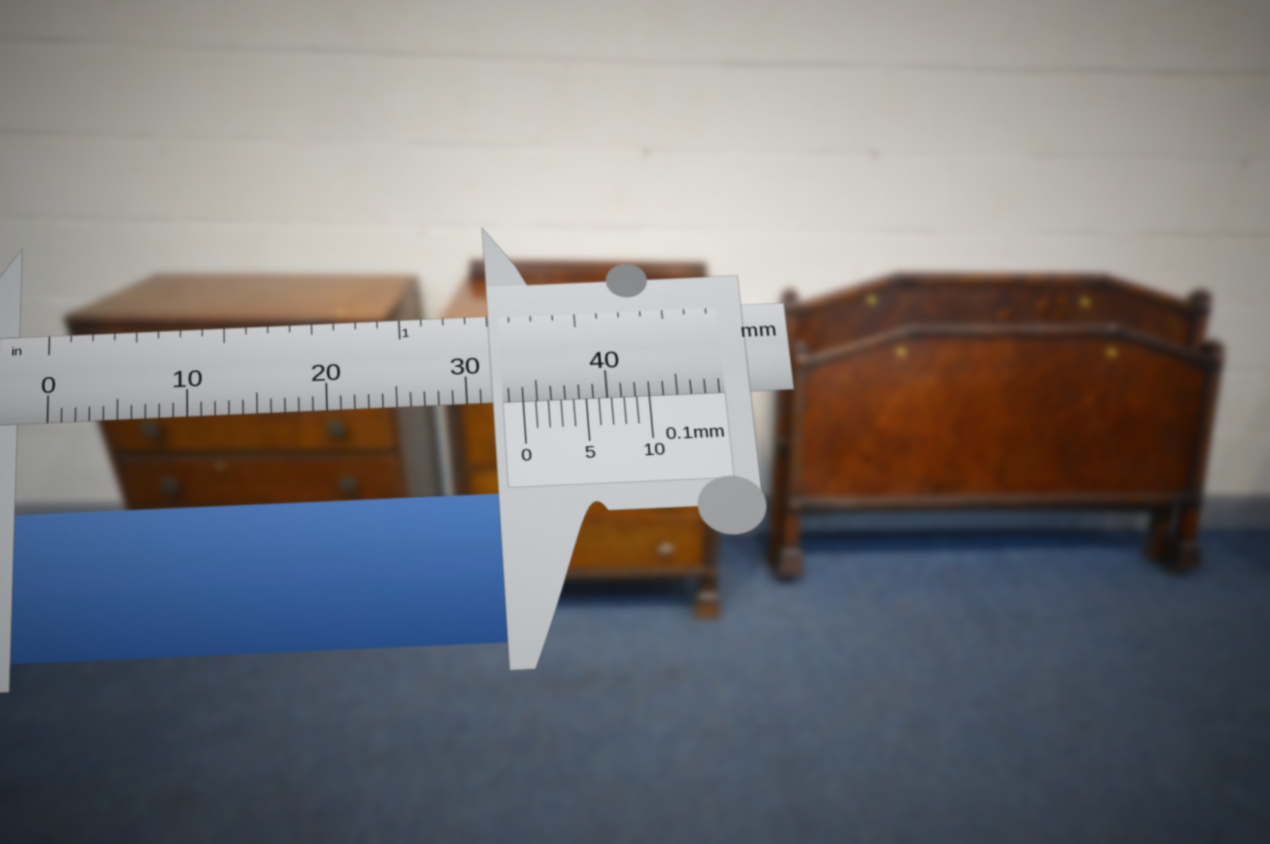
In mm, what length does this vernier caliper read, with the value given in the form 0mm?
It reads 34.0mm
